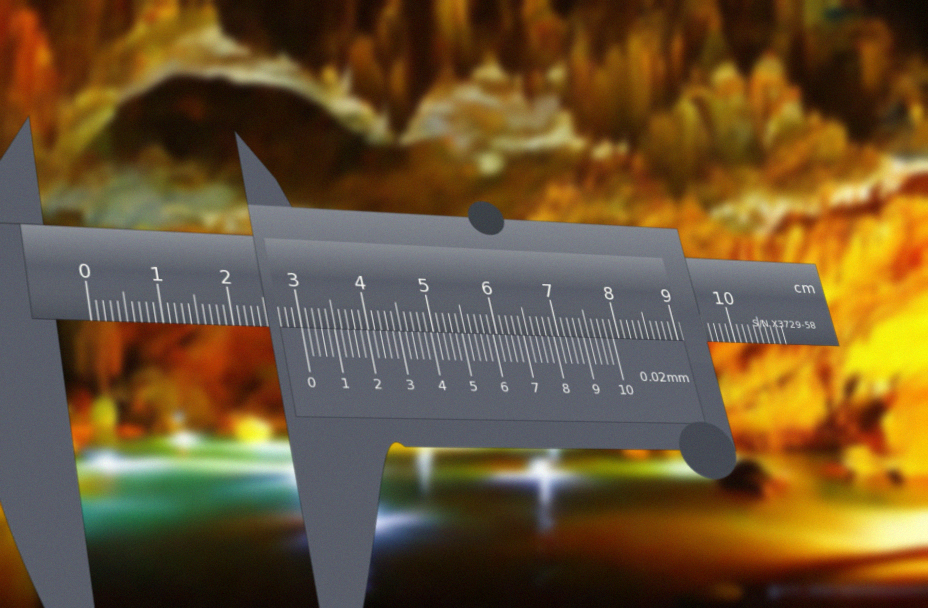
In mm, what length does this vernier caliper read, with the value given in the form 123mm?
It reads 30.0mm
